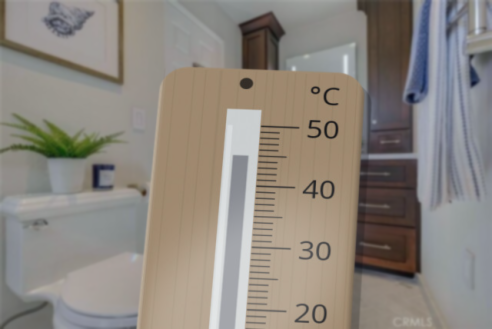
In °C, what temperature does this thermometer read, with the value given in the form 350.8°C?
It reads 45°C
